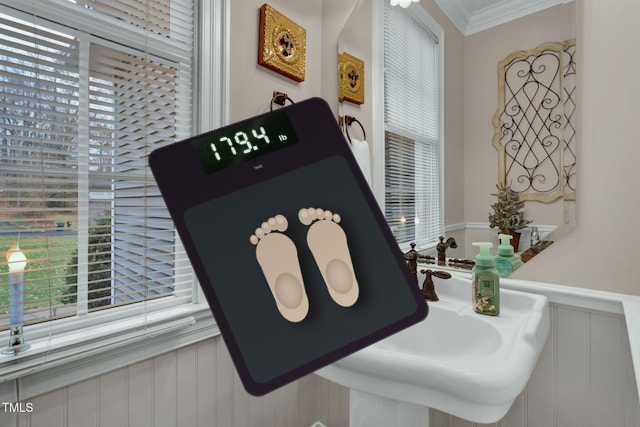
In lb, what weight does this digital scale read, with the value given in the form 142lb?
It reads 179.4lb
